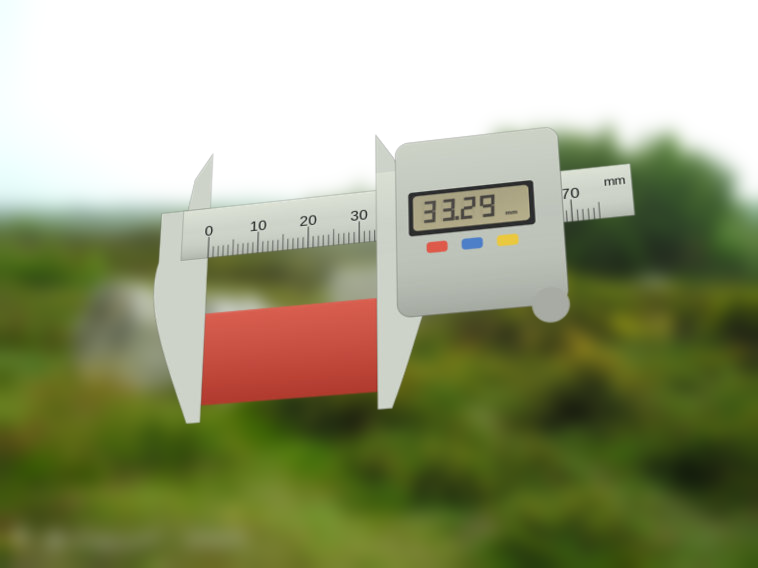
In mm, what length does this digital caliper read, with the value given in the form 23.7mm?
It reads 33.29mm
